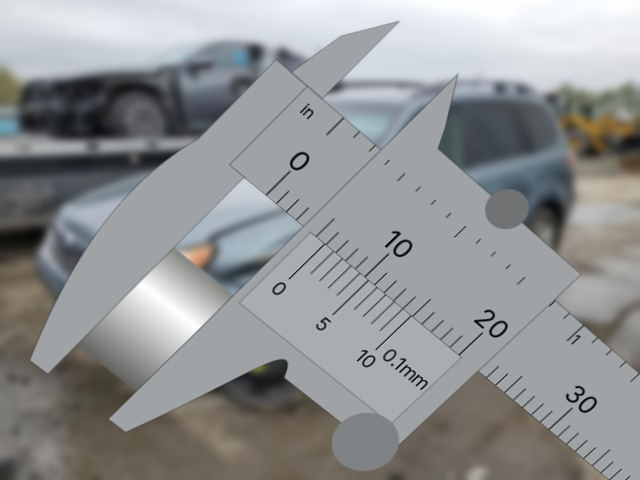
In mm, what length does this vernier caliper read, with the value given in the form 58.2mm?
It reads 5.9mm
